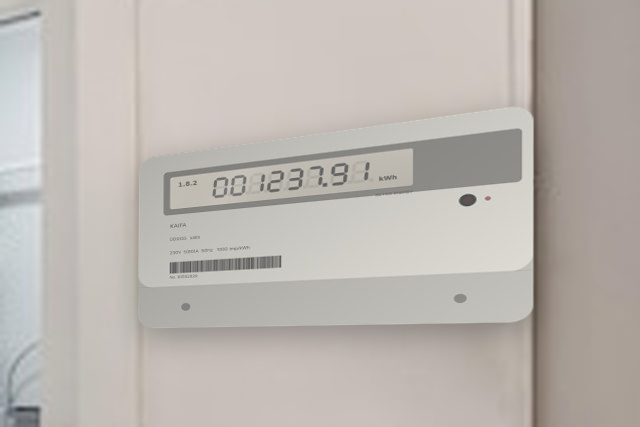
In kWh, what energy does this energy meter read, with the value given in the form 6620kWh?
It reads 1237.91kWh
